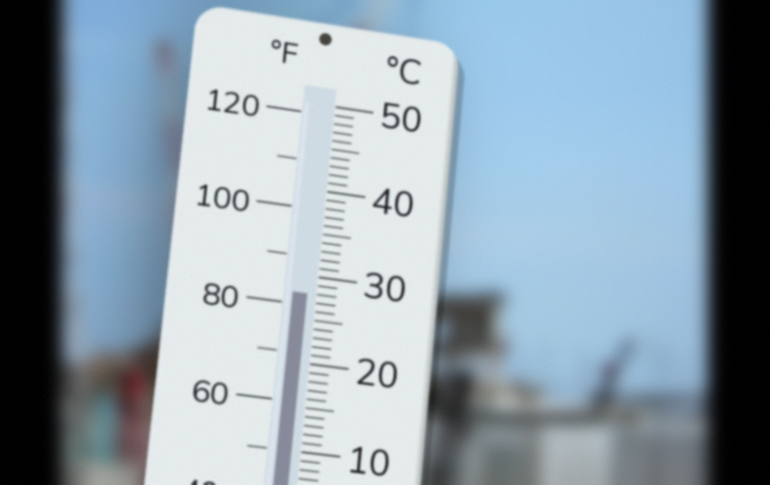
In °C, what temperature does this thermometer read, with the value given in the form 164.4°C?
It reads 28°C
